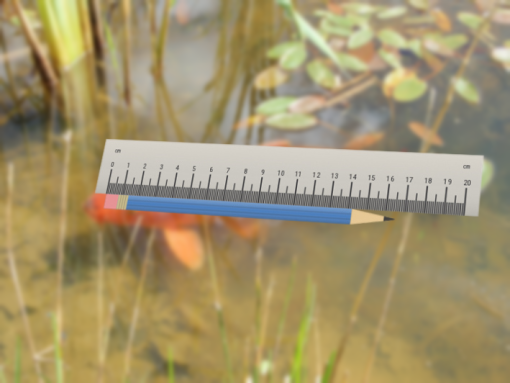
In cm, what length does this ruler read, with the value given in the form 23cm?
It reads 16.5cm
